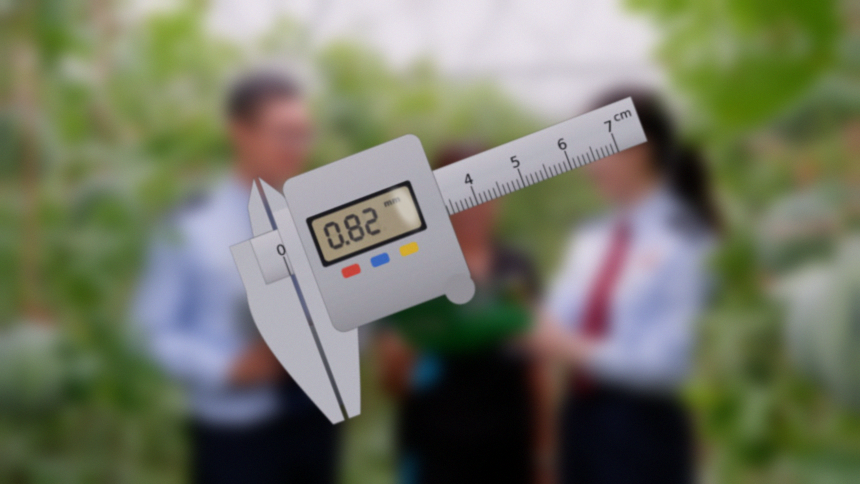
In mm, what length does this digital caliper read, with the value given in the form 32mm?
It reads 0.82mm
